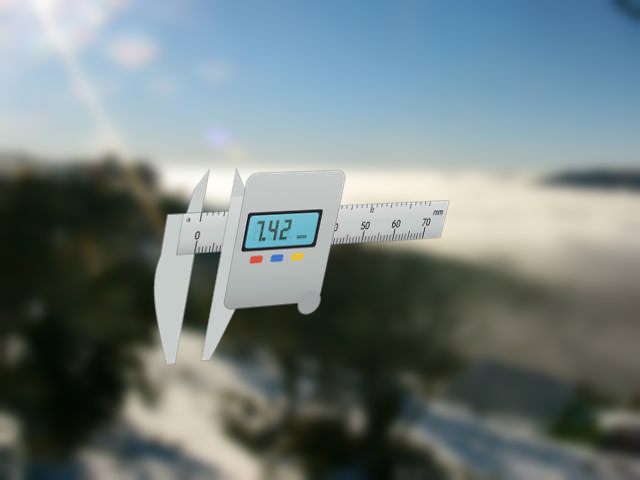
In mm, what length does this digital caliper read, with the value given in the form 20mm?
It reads 7.42mm
